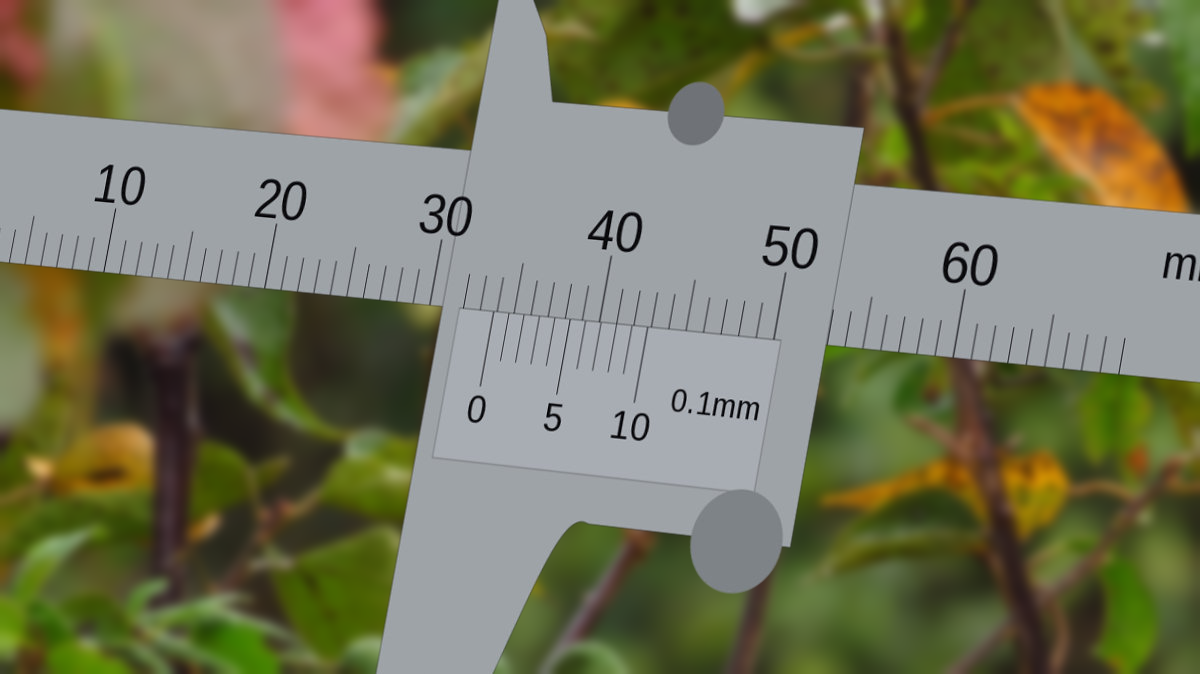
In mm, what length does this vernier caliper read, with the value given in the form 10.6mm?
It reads 33.8mm
